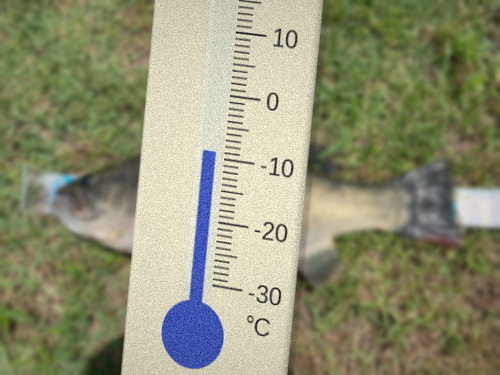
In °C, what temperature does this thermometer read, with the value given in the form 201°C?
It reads -9°C
